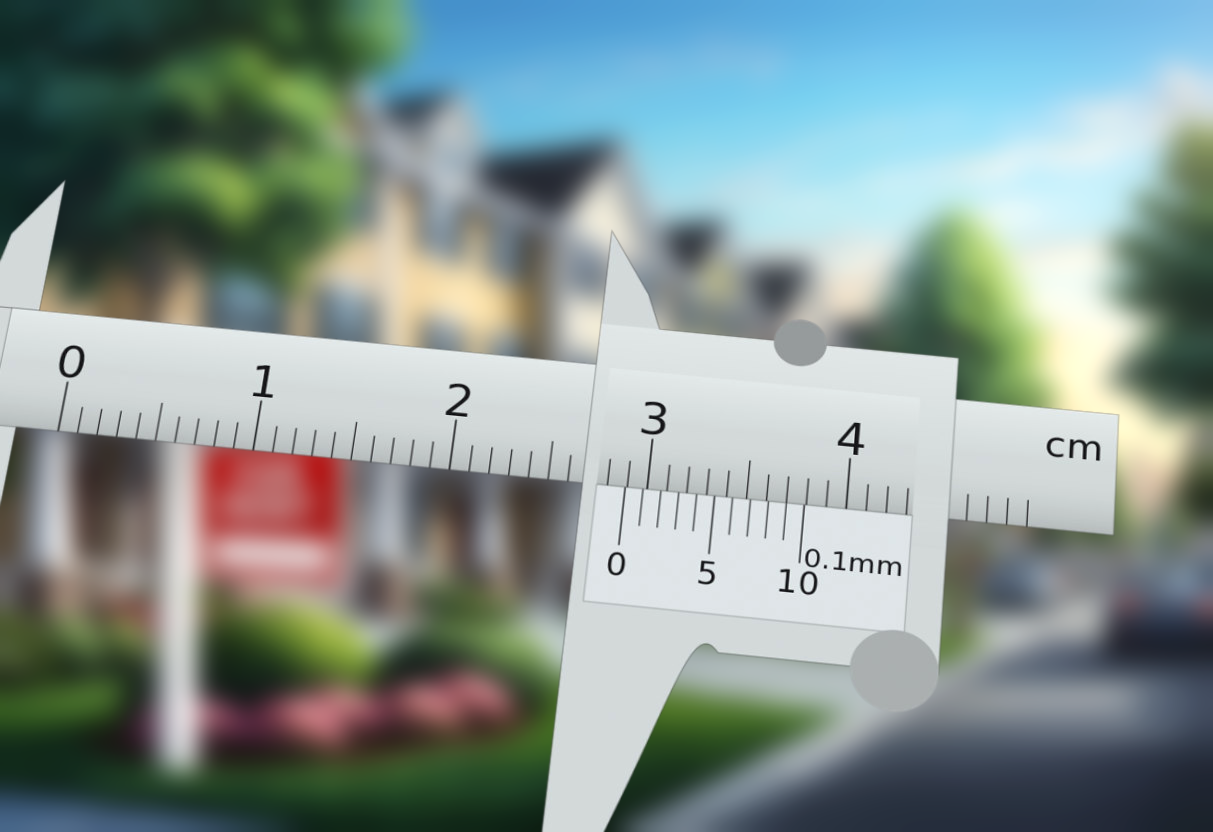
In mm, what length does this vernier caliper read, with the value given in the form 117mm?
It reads 28.9mm
